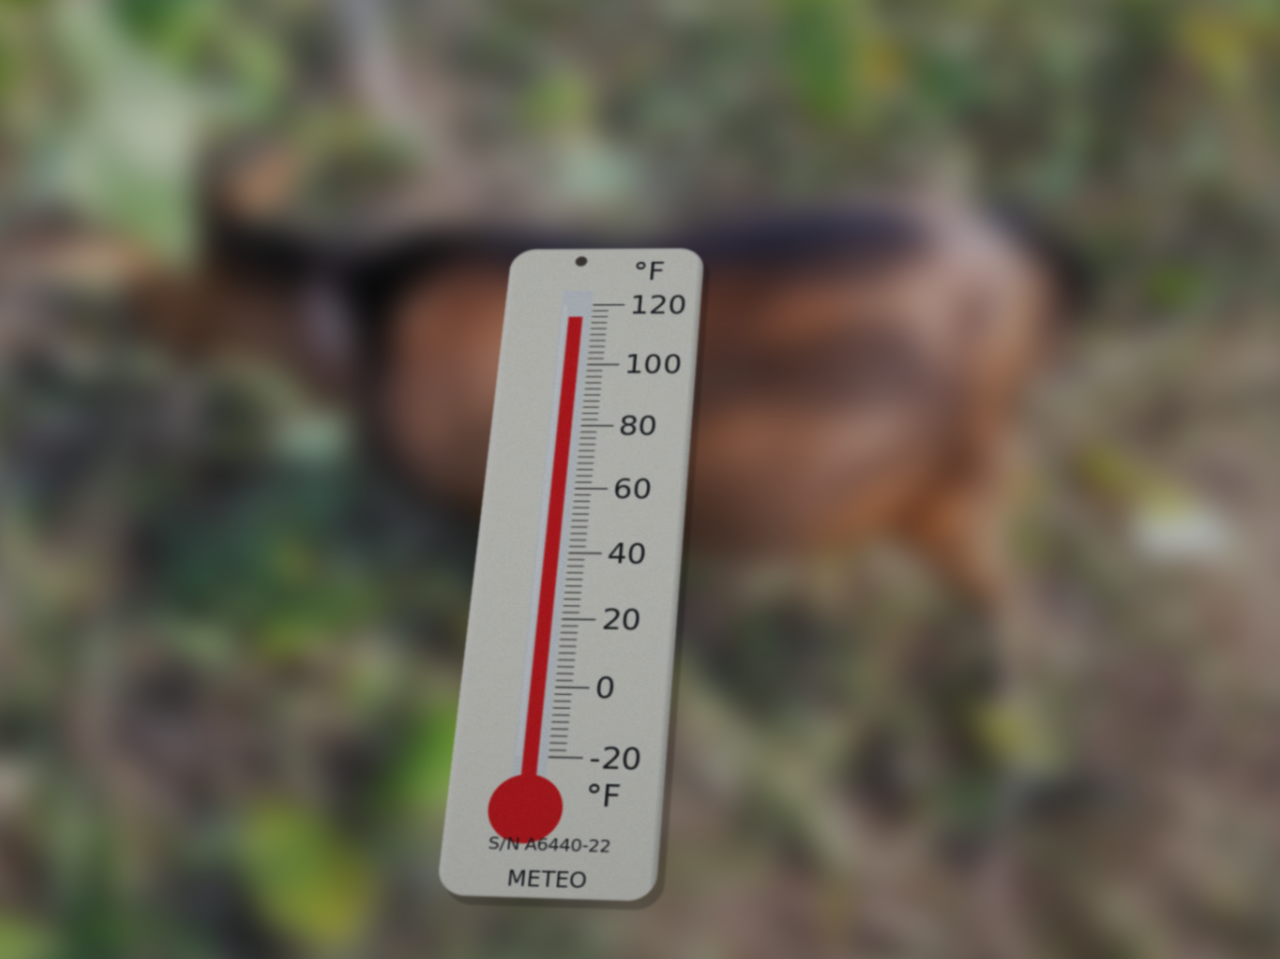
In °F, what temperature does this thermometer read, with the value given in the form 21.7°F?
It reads 116°F
